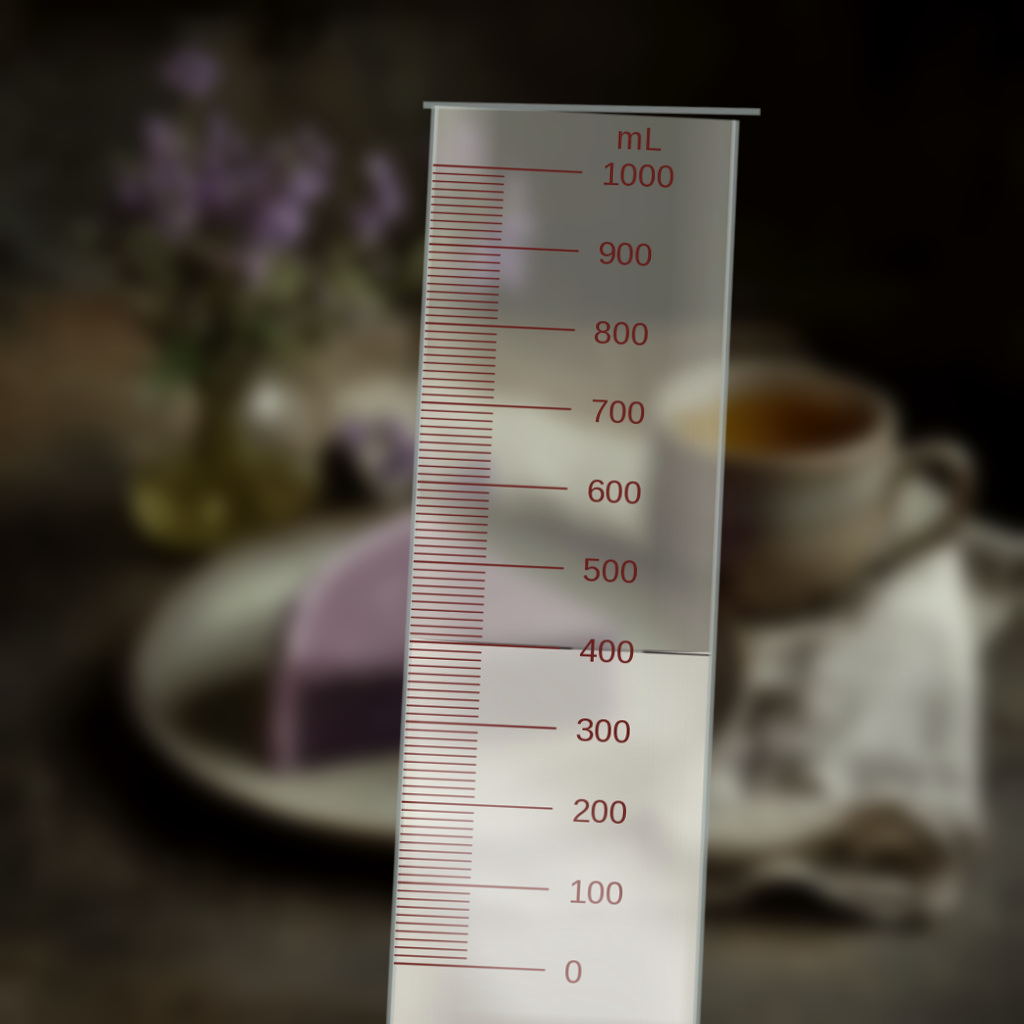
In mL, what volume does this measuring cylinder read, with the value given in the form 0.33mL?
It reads 400mL
